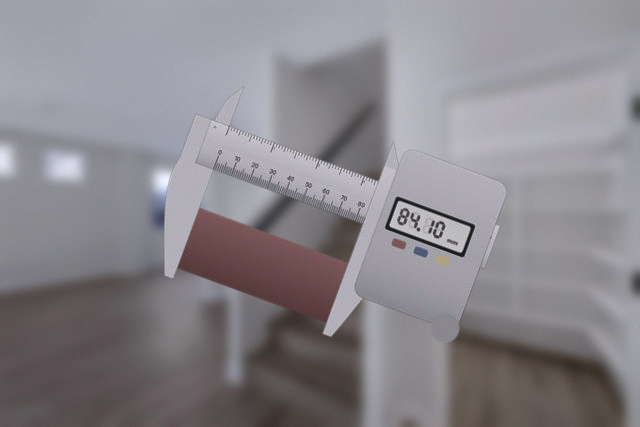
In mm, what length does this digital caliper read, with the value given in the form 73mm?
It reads 84.10mm
